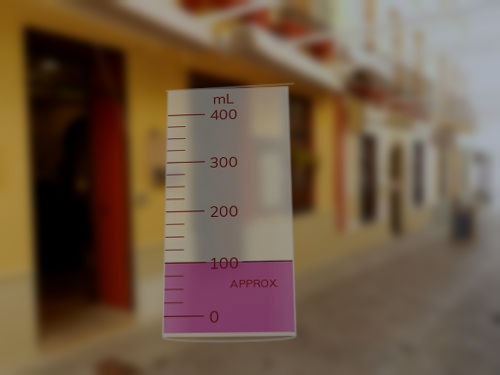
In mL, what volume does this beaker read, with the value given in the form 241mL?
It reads 100mL
